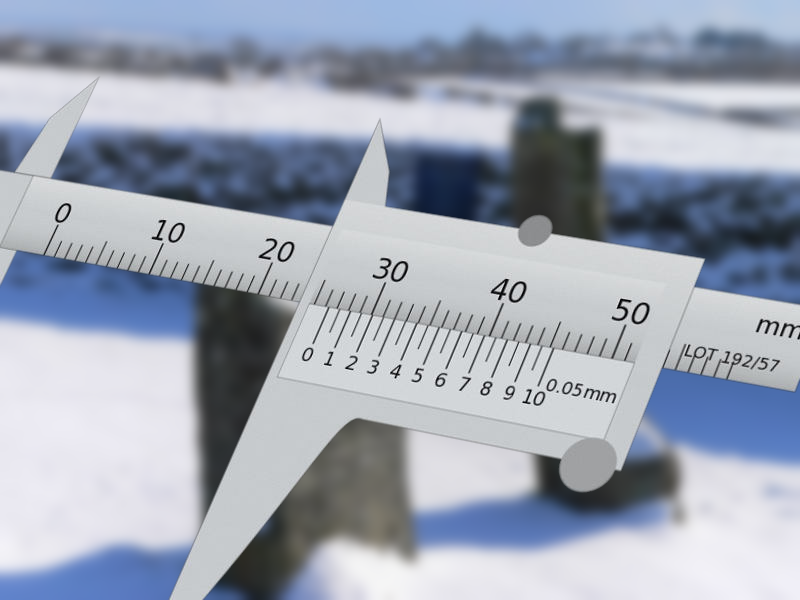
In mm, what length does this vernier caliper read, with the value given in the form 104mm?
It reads 26.3mm
